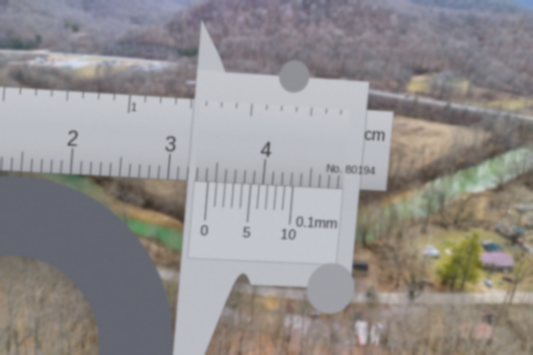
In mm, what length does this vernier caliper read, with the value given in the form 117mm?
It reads 34.2mm
